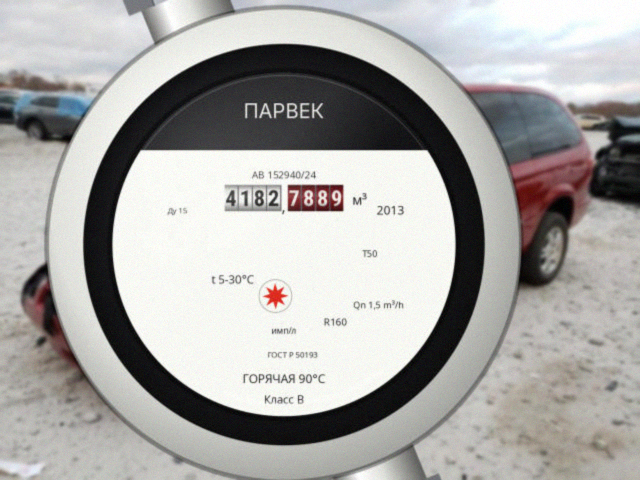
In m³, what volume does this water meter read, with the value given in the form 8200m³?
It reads 4182.7889m³
